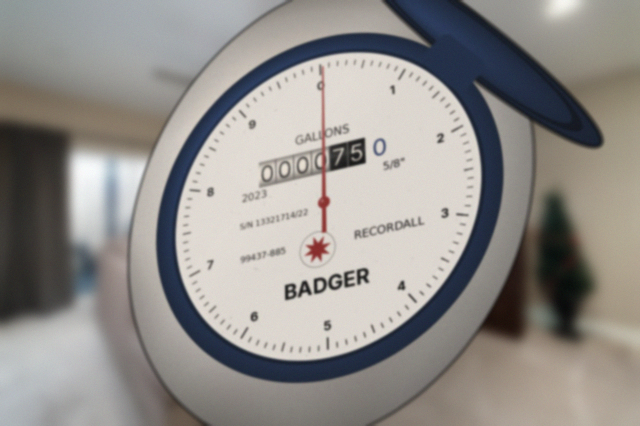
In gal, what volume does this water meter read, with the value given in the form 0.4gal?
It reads 750.0gal
